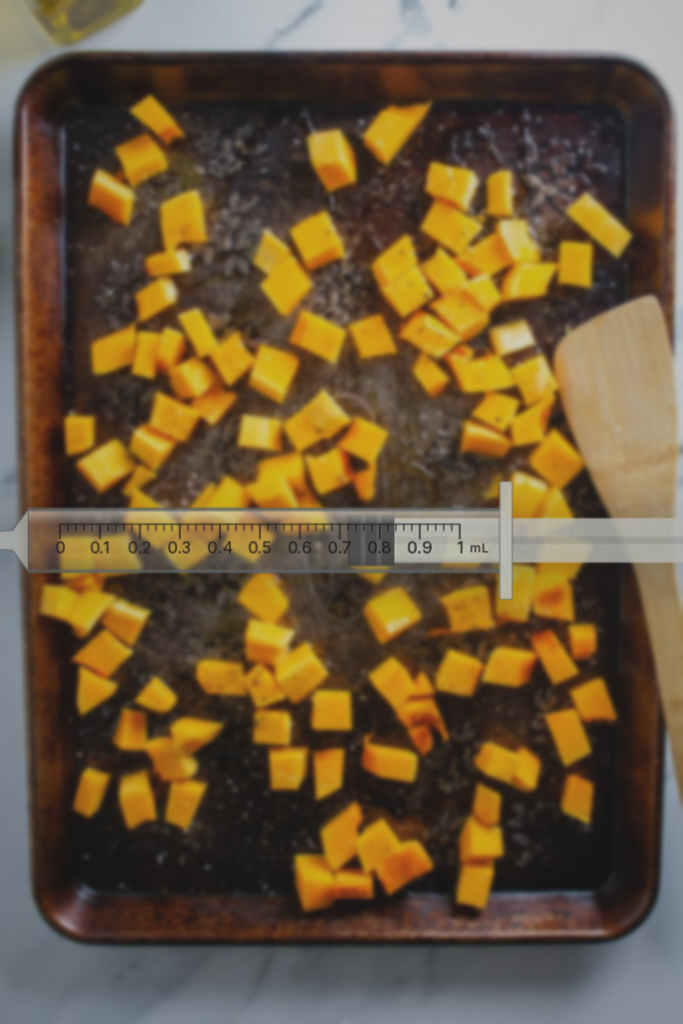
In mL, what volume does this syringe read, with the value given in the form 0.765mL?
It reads 0.72mL
